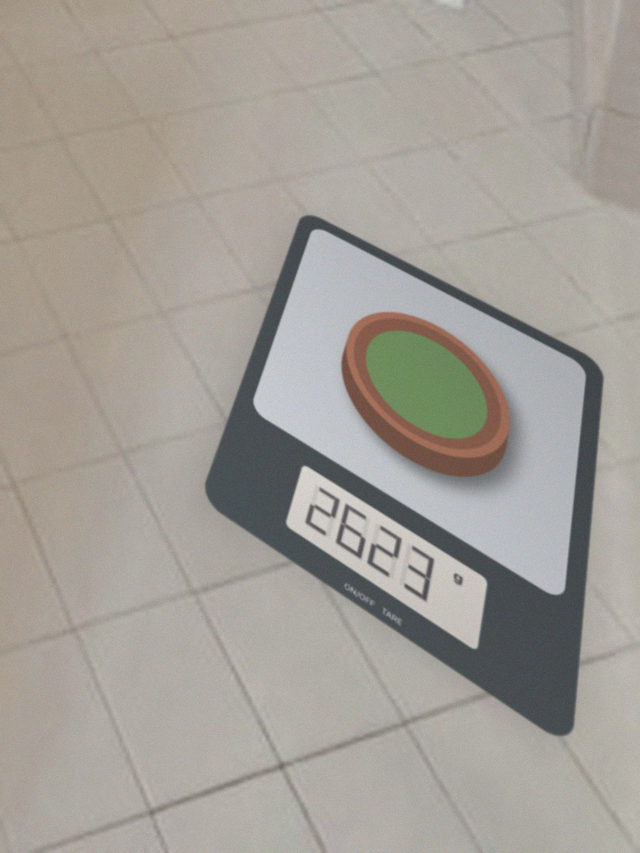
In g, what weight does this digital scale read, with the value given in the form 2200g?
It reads 2623g
